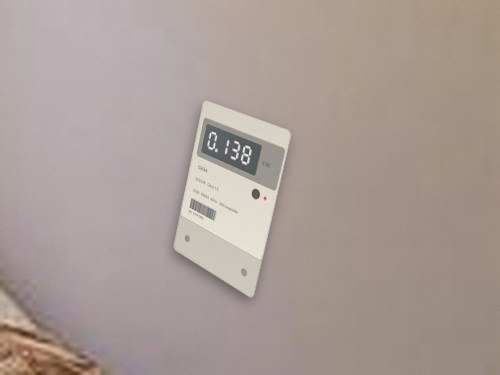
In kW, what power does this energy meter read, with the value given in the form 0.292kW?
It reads 0.138kW
